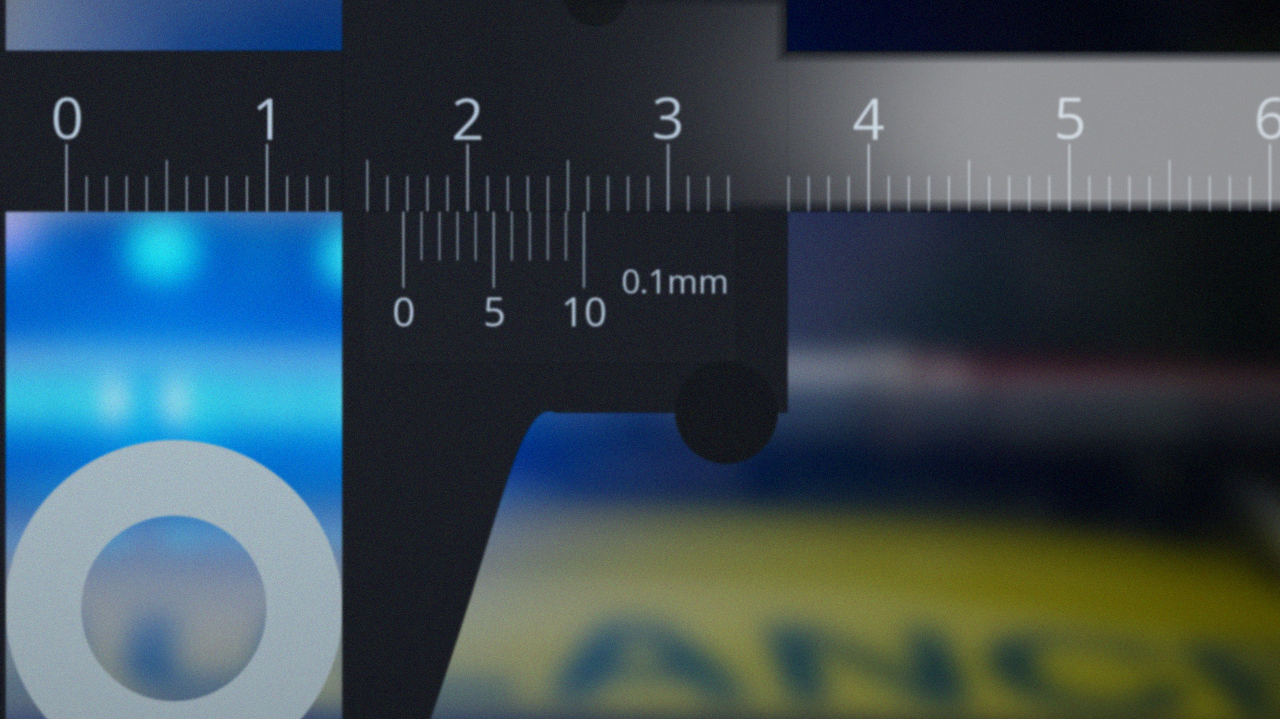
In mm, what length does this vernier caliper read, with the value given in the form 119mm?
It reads 16.8mm
